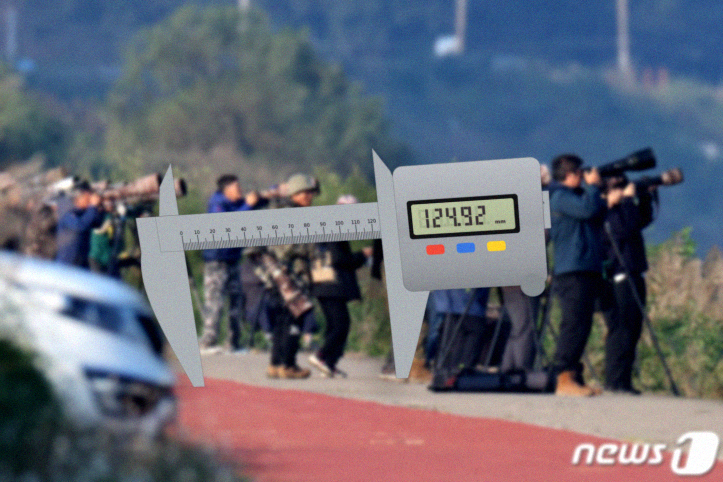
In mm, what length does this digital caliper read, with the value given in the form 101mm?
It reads 124.92mm
